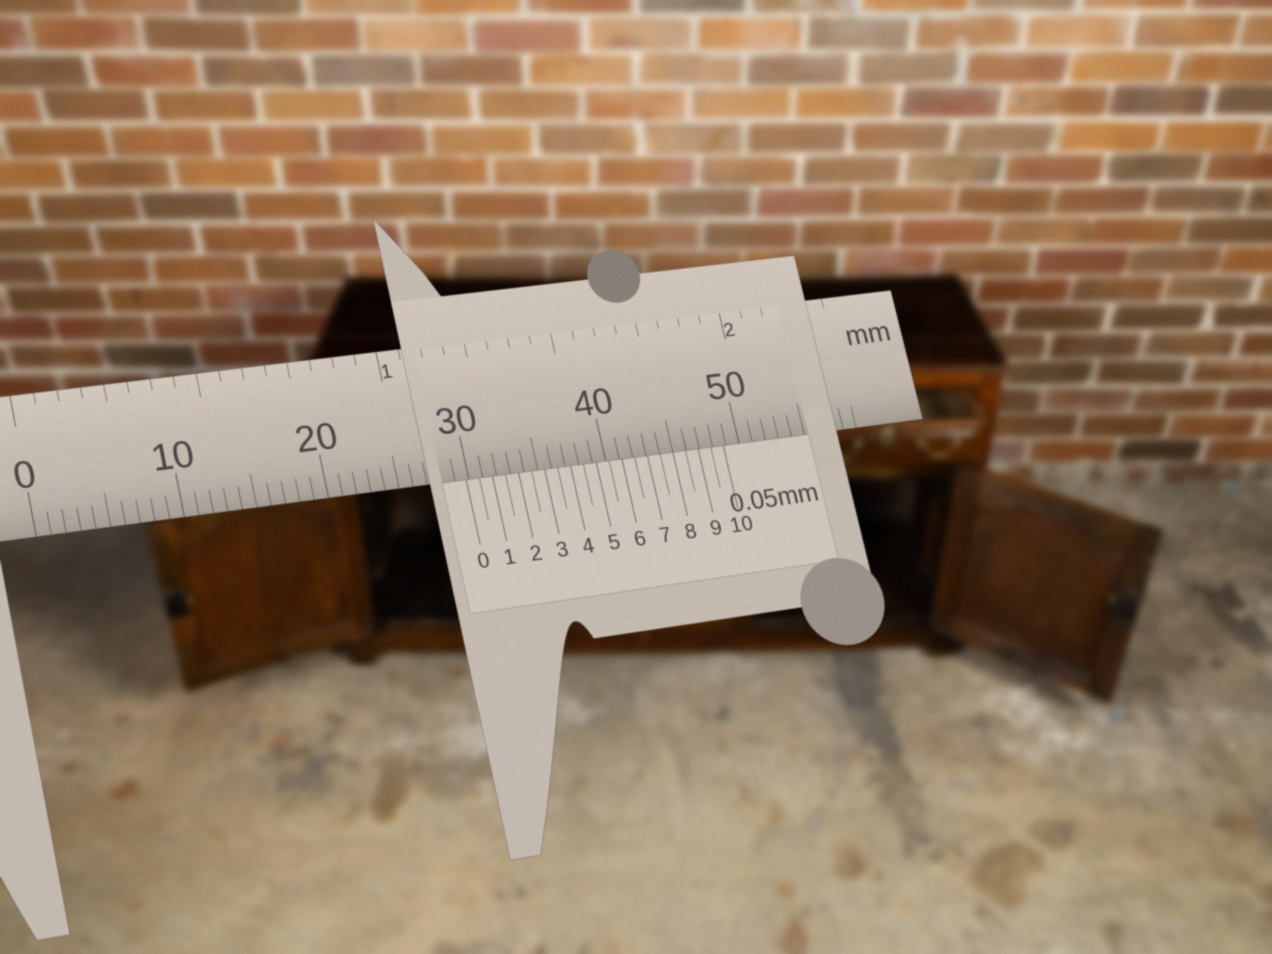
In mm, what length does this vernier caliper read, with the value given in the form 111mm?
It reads 29.8mm
